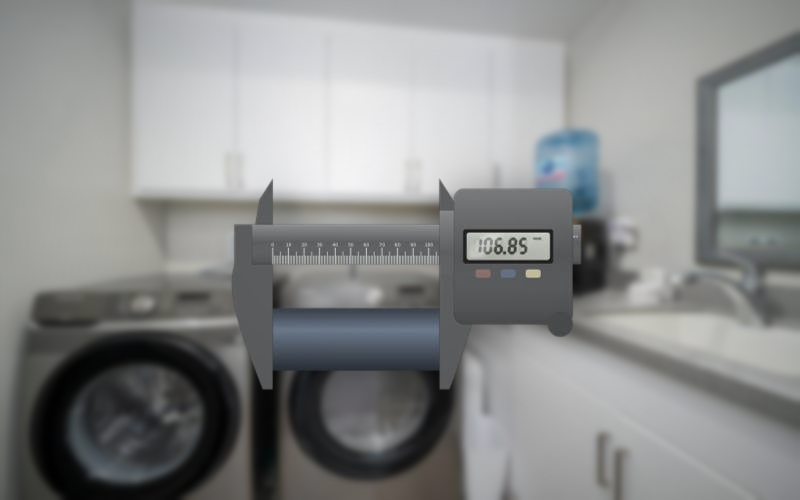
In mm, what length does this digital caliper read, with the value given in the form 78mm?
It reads 106.85mm
